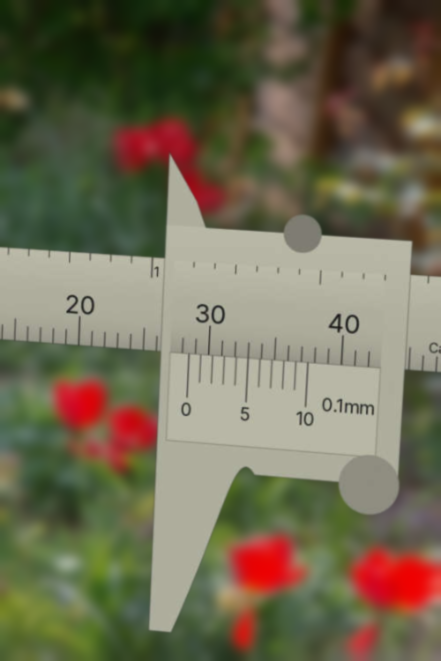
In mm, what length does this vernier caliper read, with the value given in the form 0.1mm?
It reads 28.5mm
